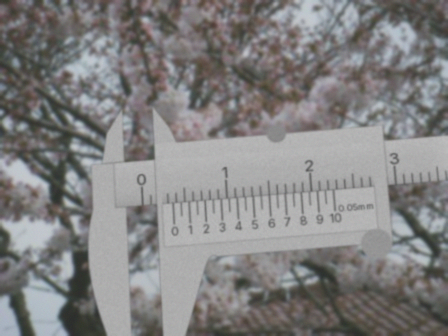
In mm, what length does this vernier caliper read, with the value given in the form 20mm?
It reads 3.6mm
